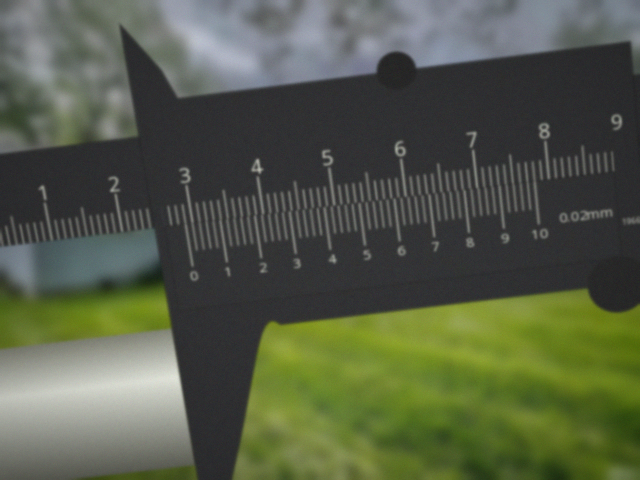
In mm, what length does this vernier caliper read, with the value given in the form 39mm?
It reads 29.0mm
